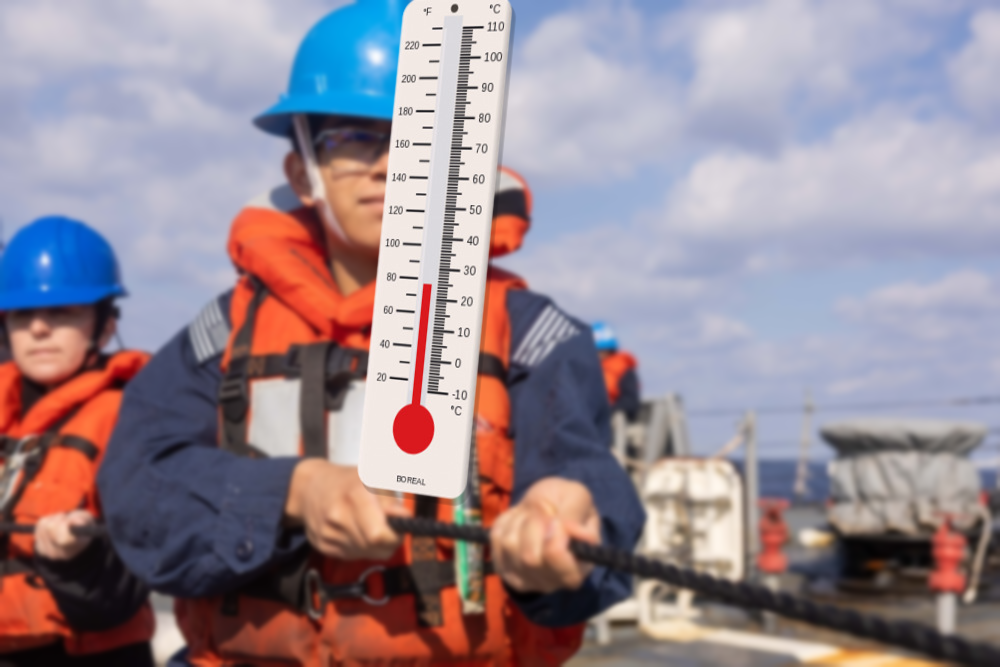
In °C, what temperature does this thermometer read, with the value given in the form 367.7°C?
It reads 25°C
